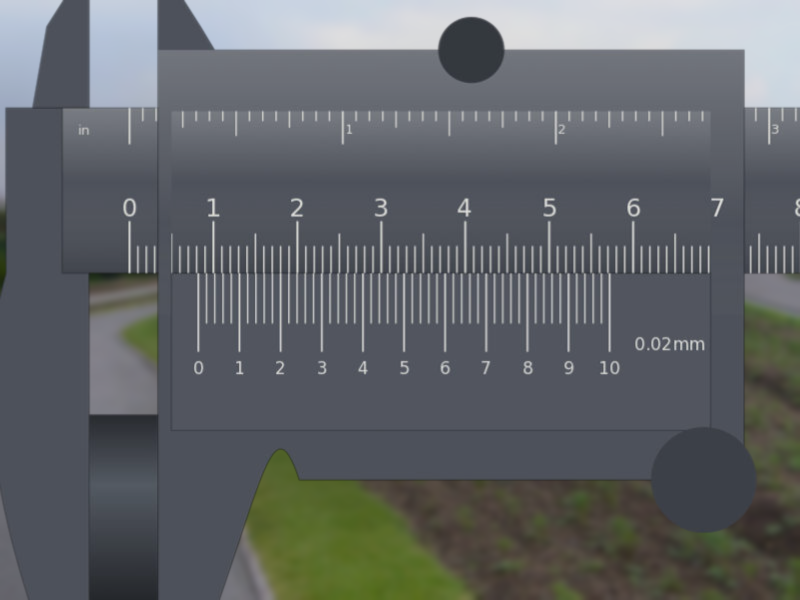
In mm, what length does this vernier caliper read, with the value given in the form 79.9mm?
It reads 8.2mm
